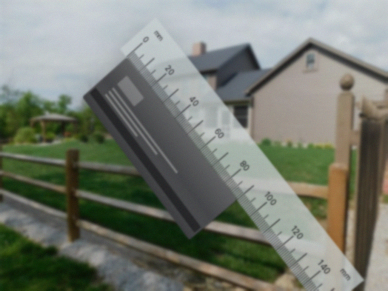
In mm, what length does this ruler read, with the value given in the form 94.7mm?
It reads 90mm
